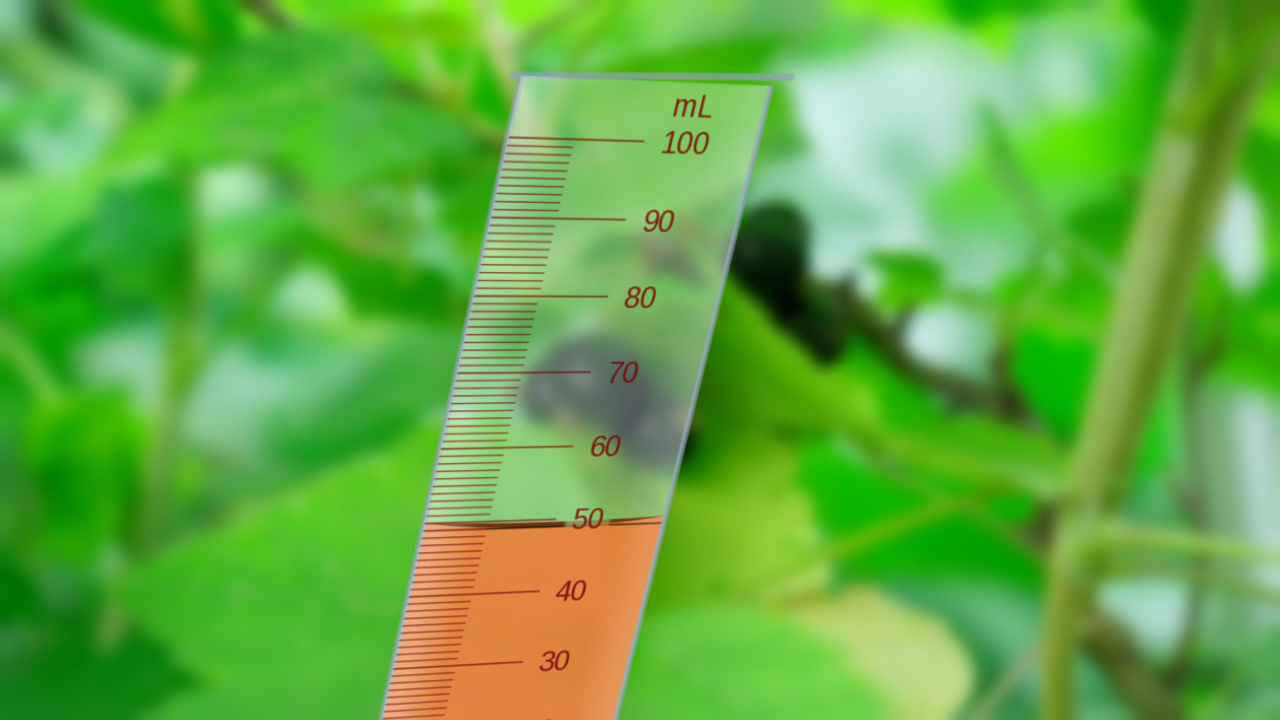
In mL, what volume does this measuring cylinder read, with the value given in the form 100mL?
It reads 49mL
